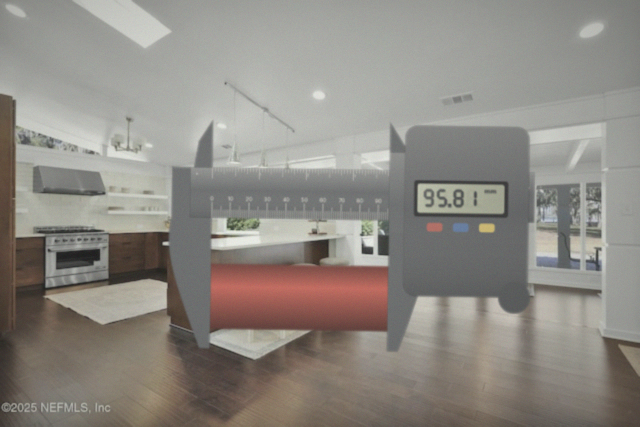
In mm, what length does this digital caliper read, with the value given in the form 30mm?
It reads 95.81mm
